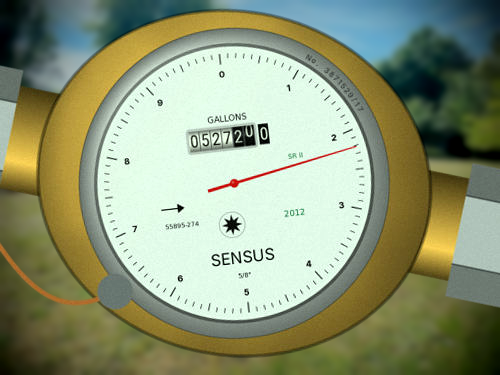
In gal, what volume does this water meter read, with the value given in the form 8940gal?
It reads 527202.2gal
